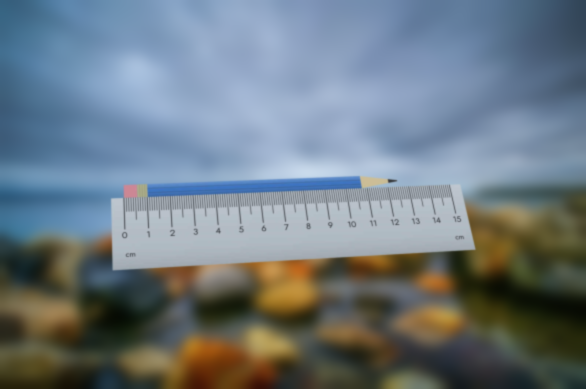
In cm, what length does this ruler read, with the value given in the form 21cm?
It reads 12.5cm
